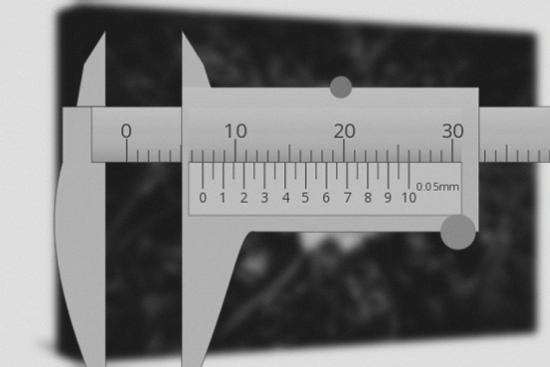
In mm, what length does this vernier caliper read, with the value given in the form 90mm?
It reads 7.0mm
